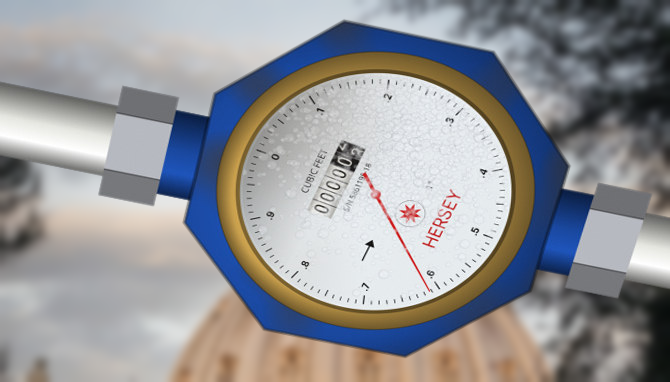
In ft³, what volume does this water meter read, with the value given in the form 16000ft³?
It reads 2.61ft³
